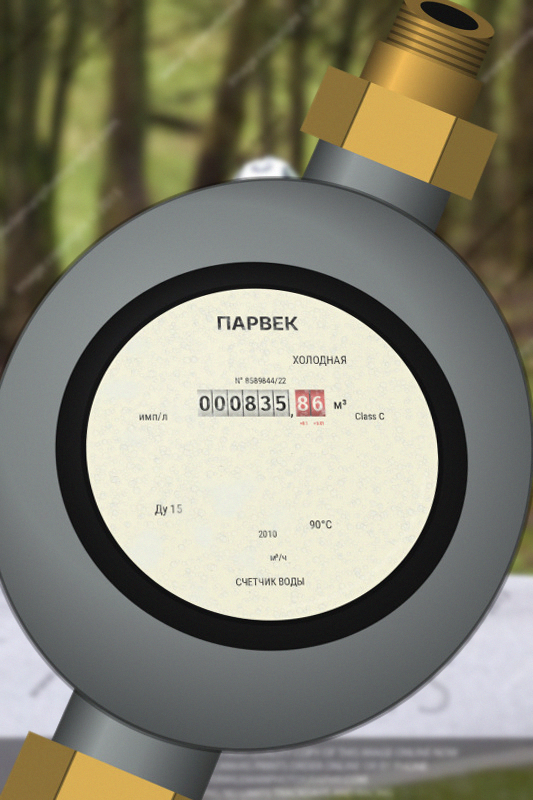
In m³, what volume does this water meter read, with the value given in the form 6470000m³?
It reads 835.86m³
